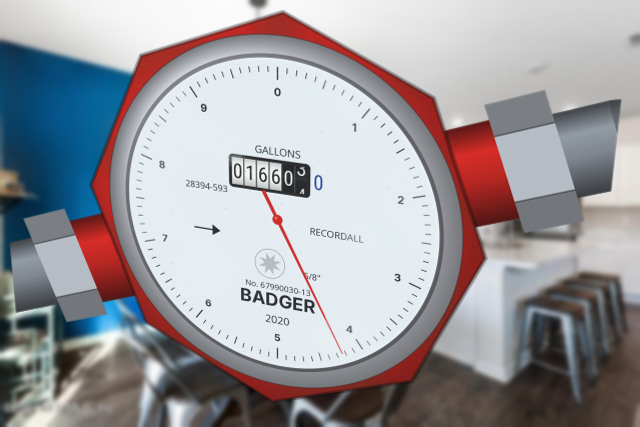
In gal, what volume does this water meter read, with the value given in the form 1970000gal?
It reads 166034.2gal
